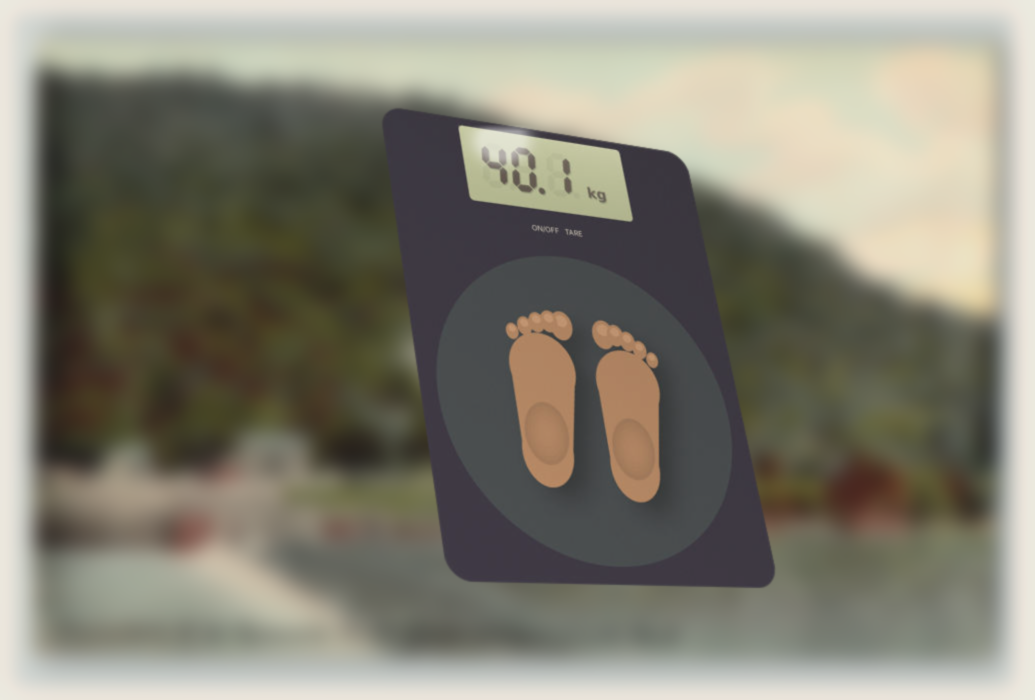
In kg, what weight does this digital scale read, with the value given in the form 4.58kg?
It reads 40.1kg
